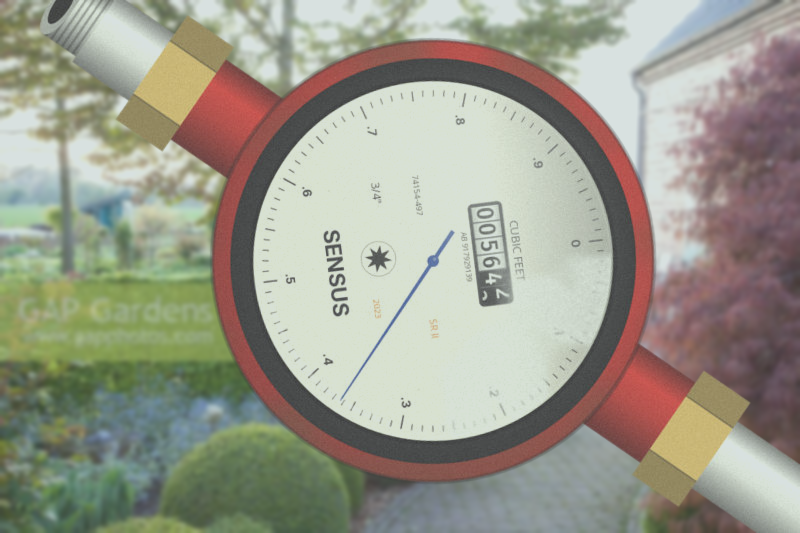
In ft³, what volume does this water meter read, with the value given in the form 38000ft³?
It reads 5642.36ft³
